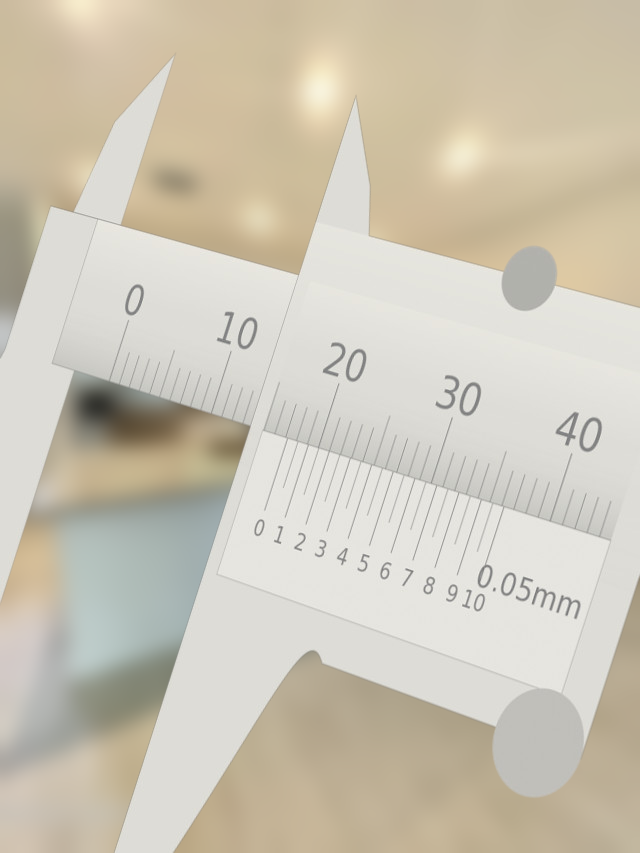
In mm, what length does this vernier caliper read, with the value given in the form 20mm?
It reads 17.2mm
